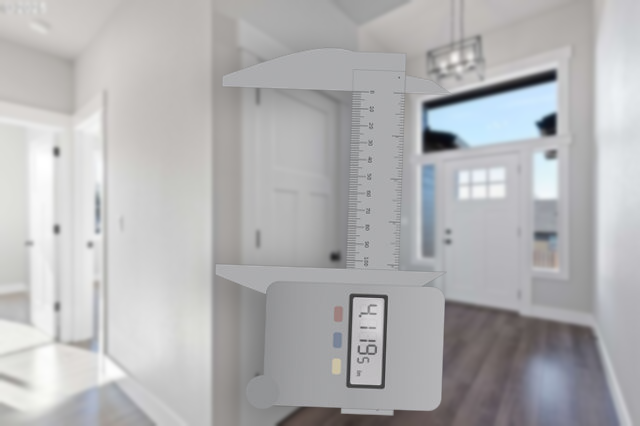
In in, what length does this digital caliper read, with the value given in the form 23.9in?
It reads 4.1195in
